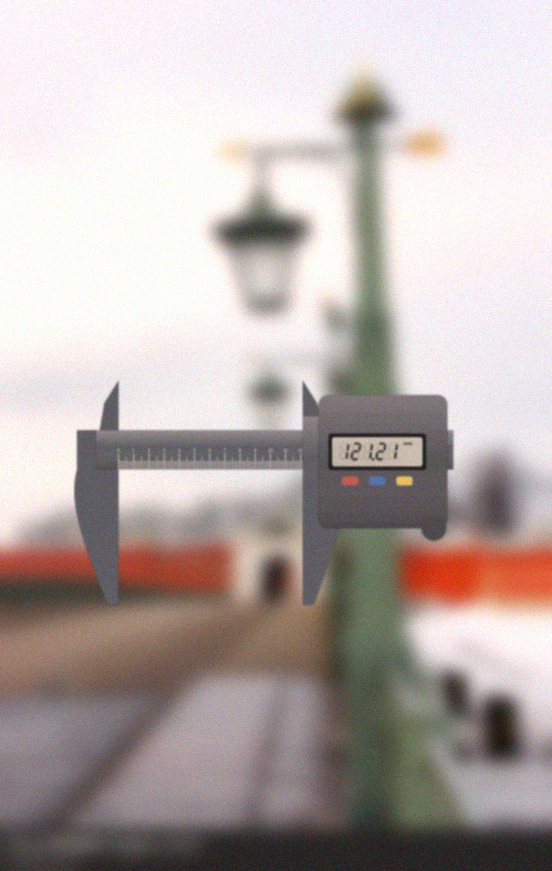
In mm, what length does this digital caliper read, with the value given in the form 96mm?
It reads 121.21mm
